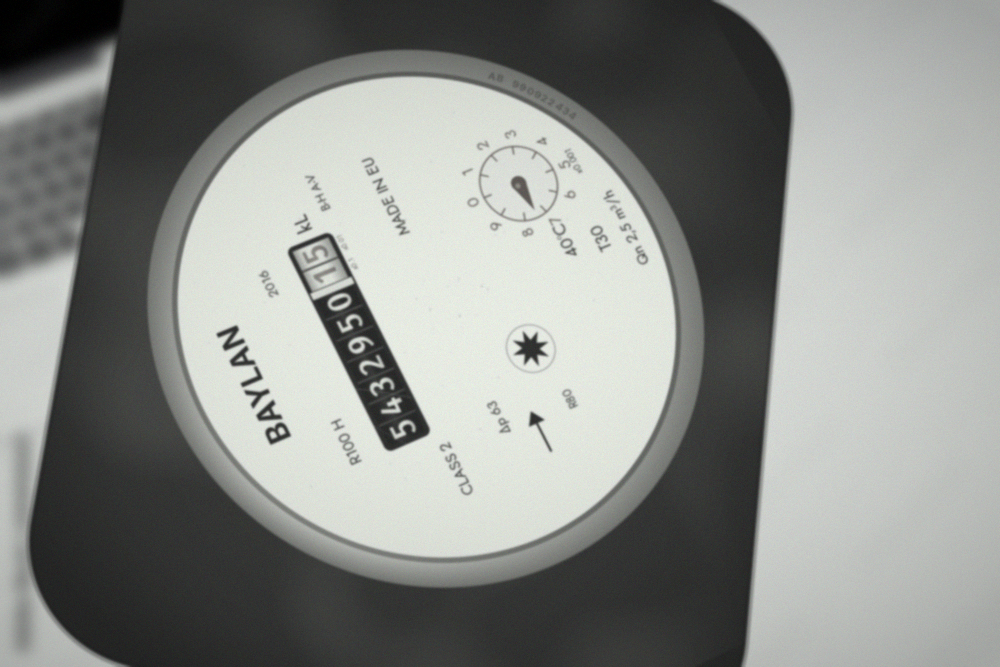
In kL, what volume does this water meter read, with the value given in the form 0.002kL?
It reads 5432950.157kL
